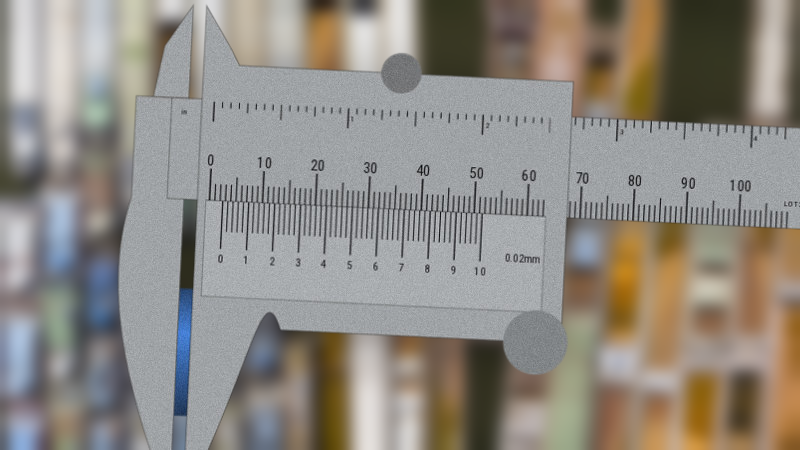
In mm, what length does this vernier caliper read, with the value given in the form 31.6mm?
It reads 2.5mm
